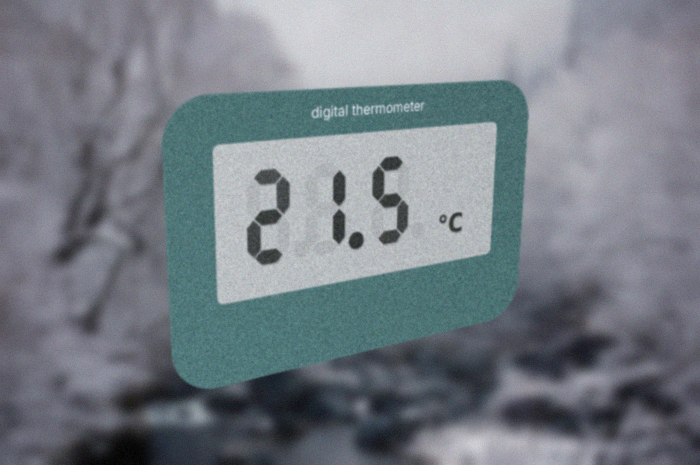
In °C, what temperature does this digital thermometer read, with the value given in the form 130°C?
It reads 21.5°C
